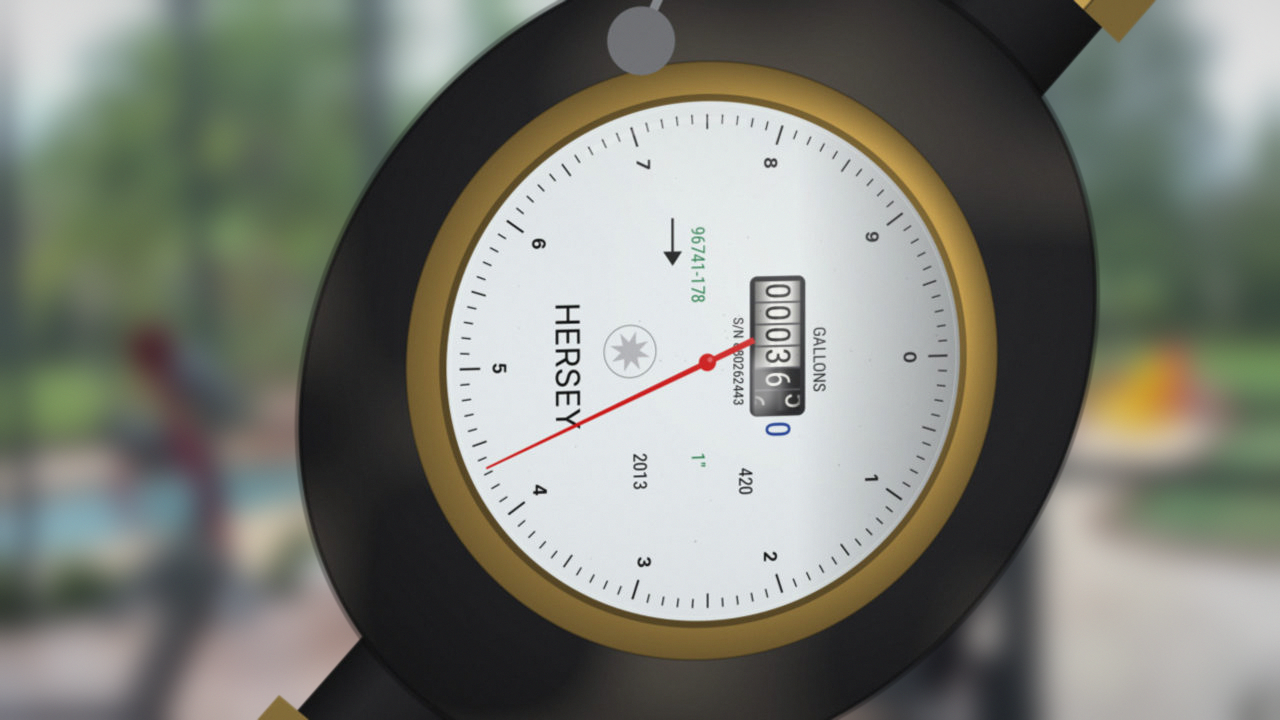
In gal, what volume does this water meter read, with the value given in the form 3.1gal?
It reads 3654.3gal
